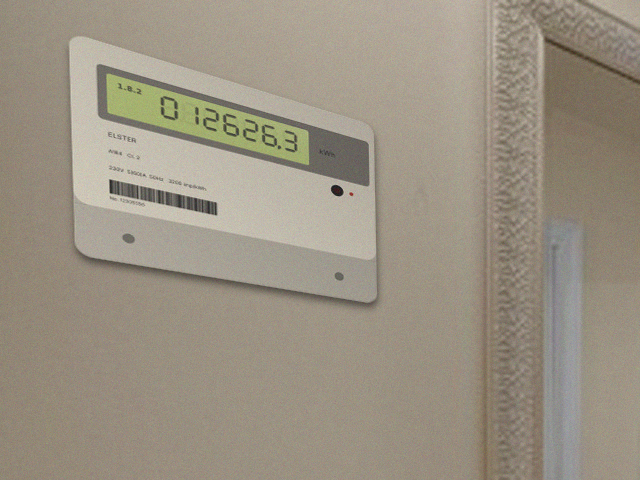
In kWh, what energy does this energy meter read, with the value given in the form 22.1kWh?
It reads 12626.3kWh
